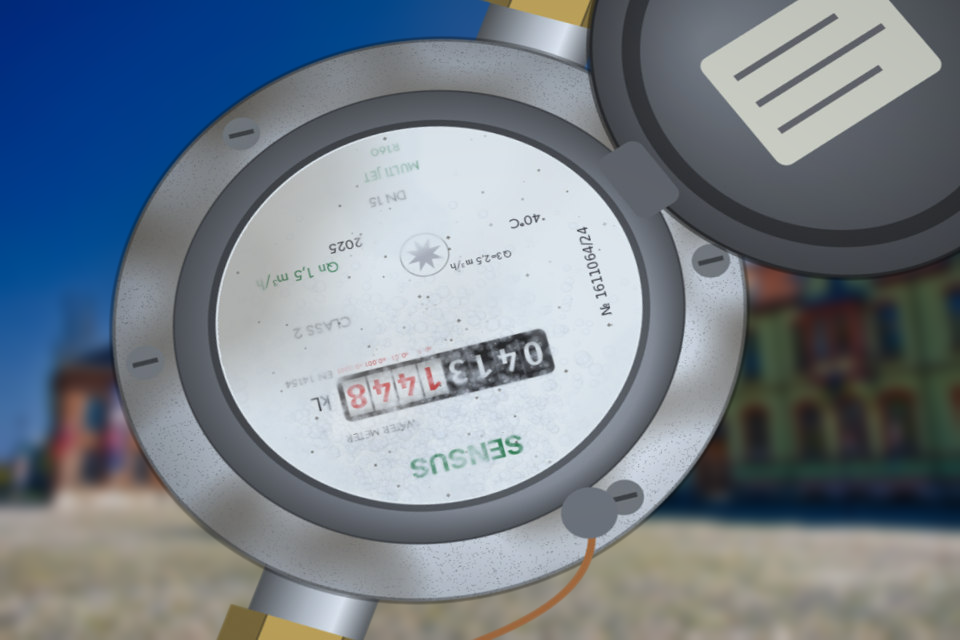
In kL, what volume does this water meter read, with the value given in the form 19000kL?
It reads 413.1448kL
